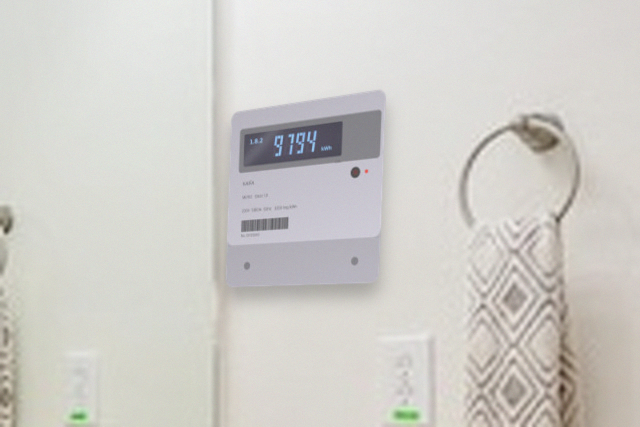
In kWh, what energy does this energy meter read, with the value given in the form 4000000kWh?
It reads 9794kWh
